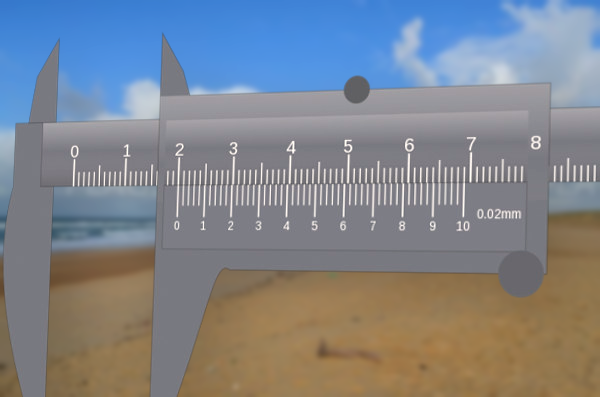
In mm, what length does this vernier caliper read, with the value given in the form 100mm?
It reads 20.0mm
